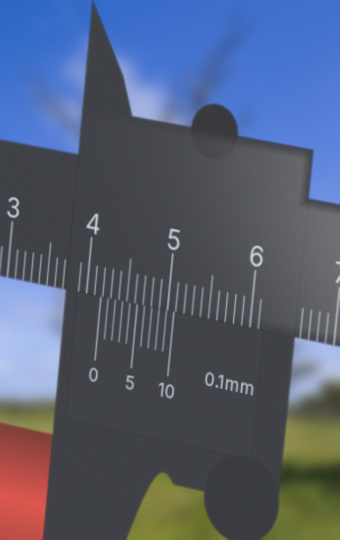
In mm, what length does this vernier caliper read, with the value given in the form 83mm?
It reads 41.8mm
